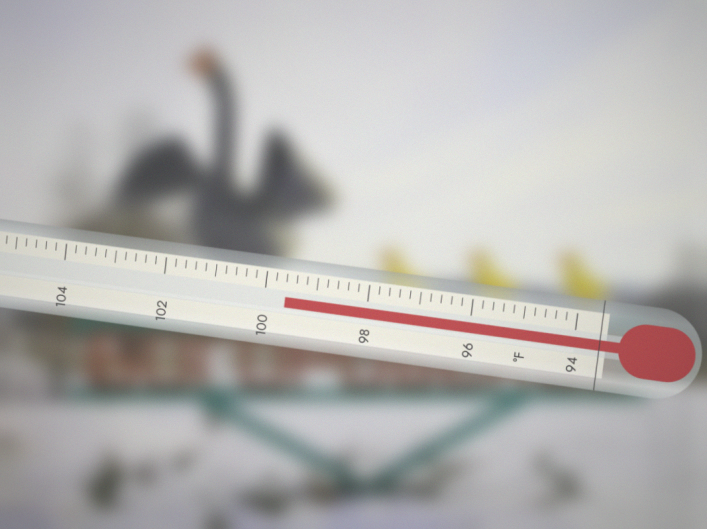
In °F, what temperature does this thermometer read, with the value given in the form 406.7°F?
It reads 99.6°F
